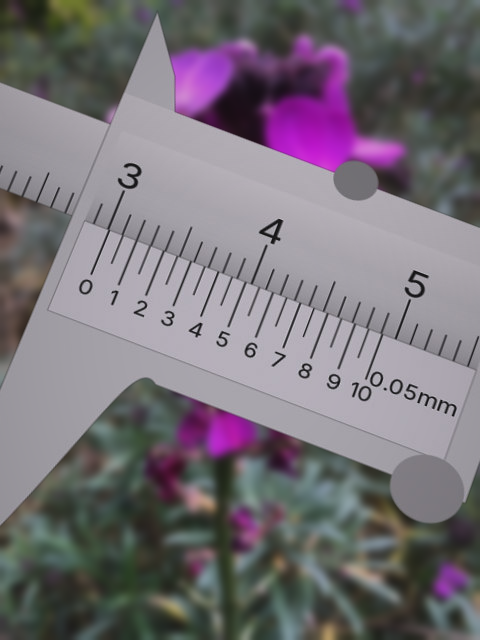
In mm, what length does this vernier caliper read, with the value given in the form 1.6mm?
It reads 30.1mm
